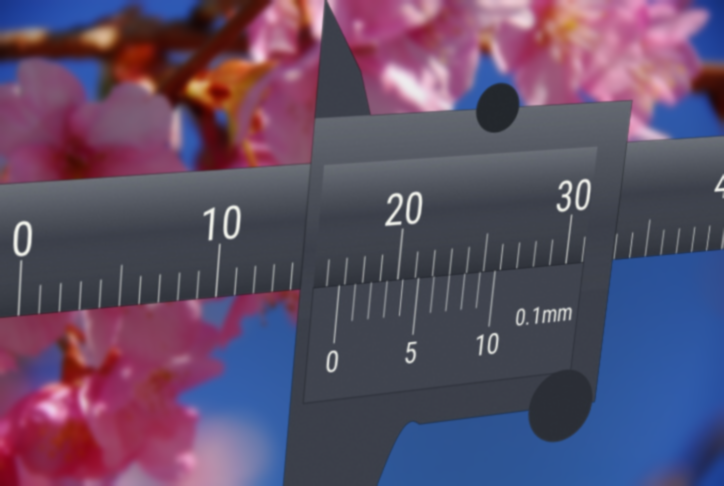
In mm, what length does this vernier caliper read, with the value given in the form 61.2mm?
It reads 16.7mm
